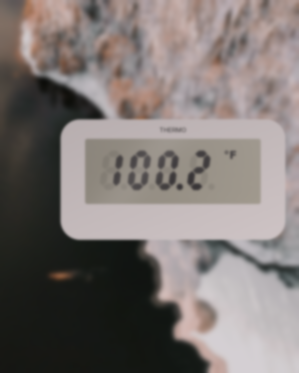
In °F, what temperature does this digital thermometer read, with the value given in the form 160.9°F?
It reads 100.2°F
